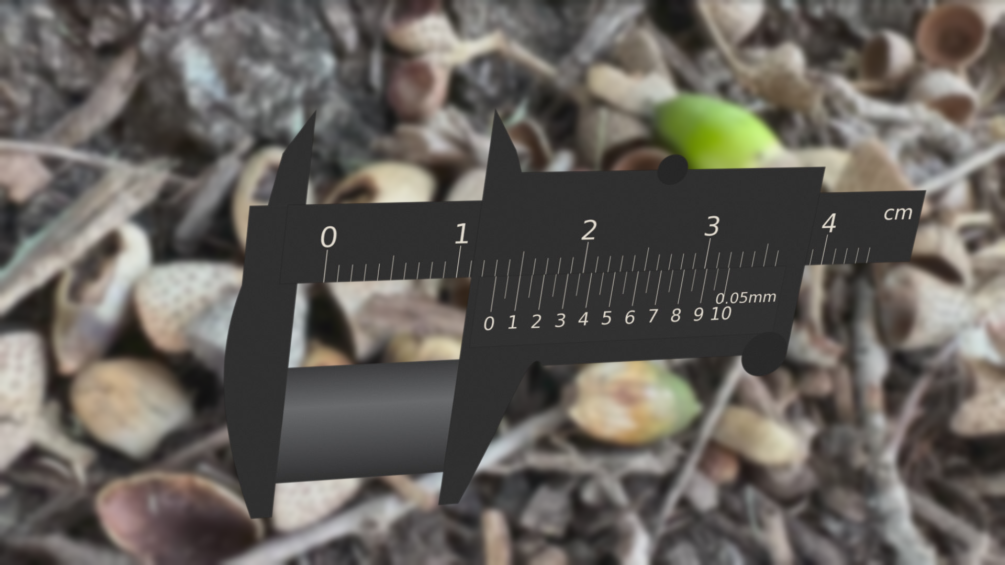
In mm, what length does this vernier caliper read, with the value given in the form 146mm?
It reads 13.1mm
